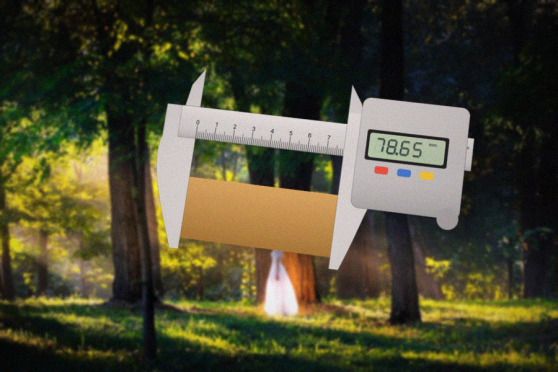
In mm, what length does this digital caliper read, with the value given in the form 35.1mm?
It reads 78.65mm
